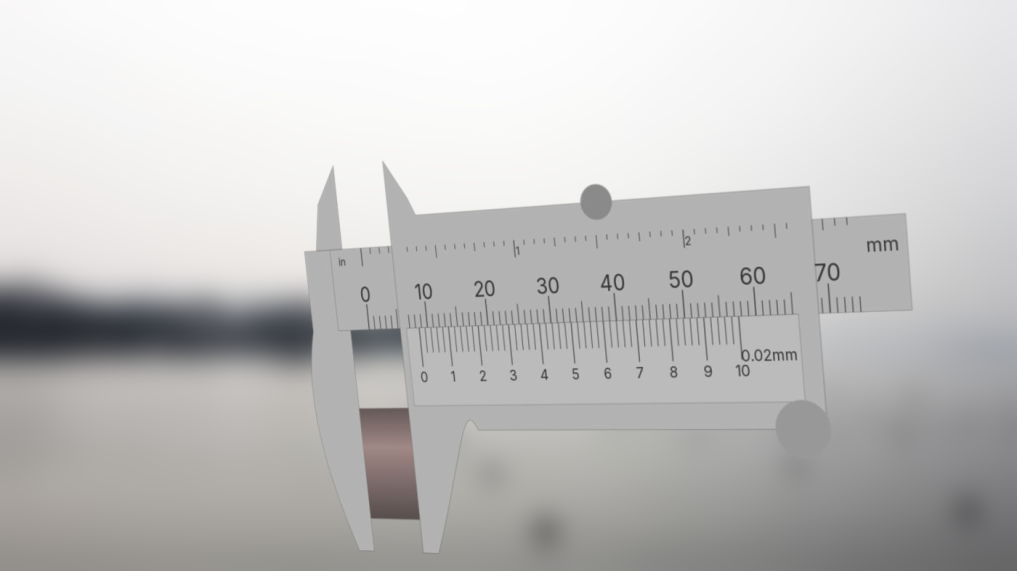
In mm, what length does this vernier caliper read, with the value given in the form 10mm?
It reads 8.6mm
